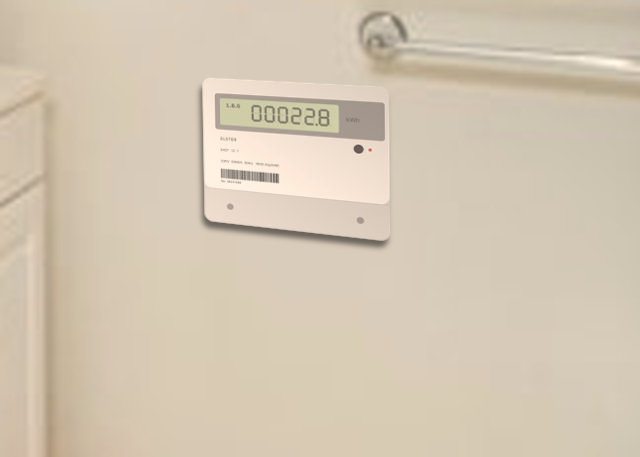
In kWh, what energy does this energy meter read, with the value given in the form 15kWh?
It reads 22.8kWh
